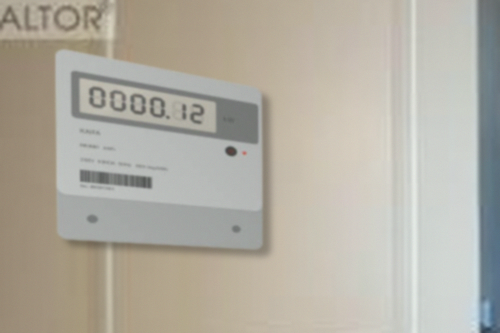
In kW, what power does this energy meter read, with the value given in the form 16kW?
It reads 0.12kW
